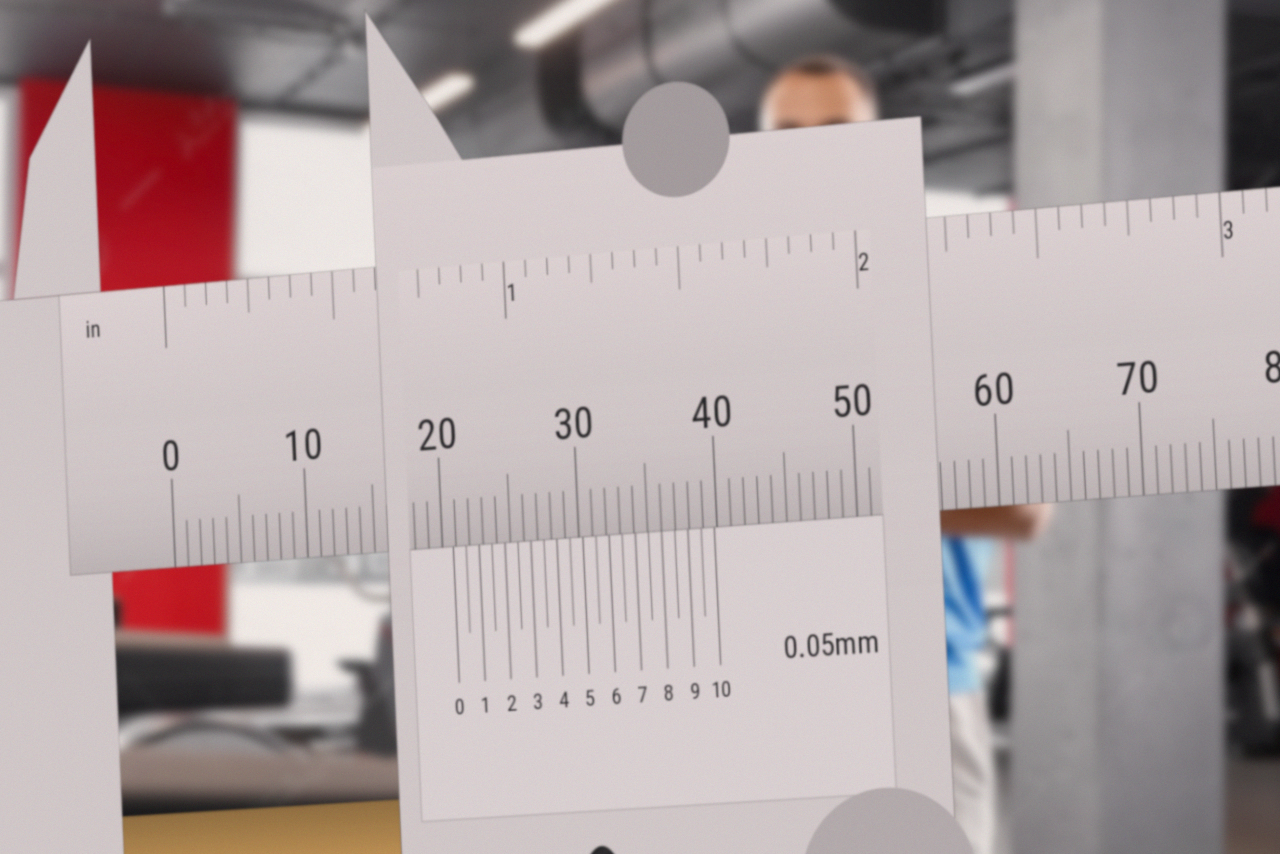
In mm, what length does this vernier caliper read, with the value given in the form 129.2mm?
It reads 20.8mm
